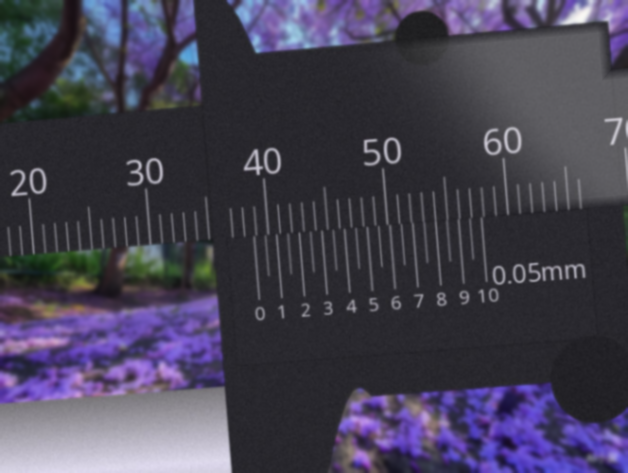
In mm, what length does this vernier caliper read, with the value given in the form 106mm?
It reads 38.8mm
